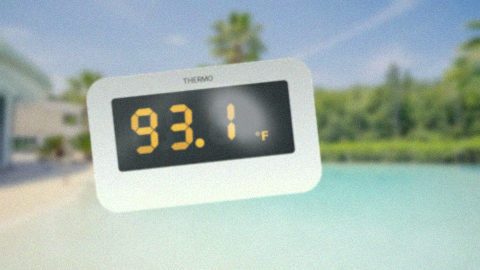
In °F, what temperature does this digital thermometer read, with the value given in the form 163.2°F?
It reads 93.1°F
